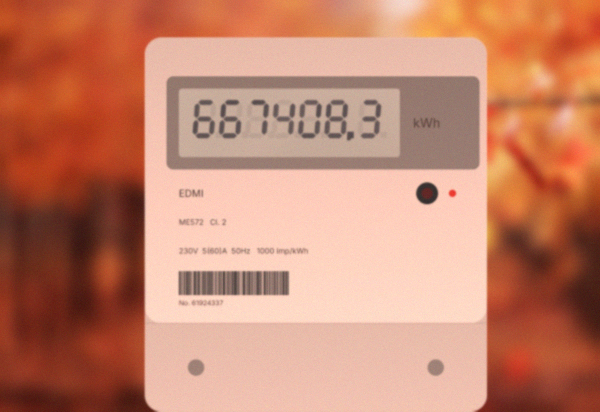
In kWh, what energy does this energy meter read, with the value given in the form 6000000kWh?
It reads 667408.3kWh
